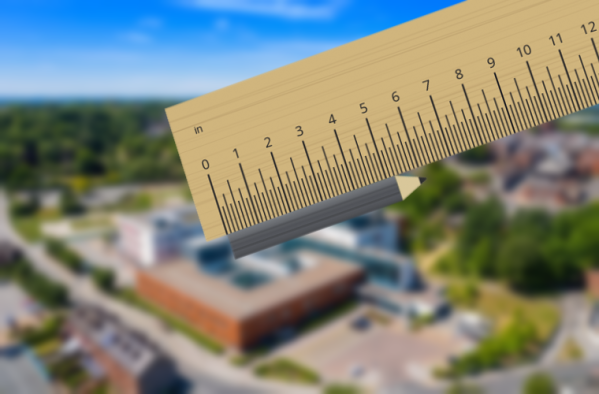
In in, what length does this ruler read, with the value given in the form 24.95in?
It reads 6.125in
